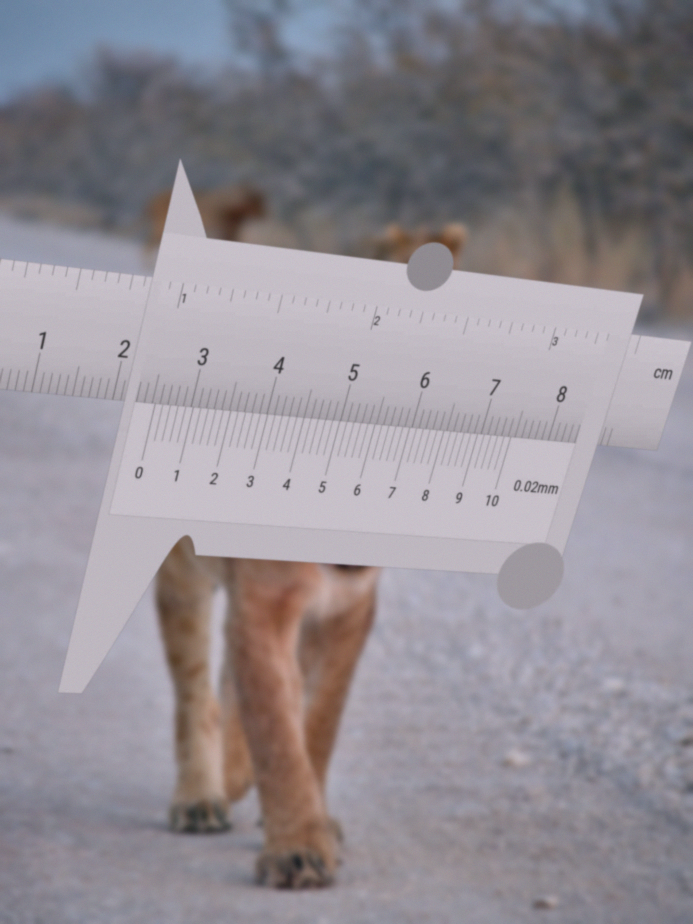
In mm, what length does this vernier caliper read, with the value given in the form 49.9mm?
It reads 25.4mm
